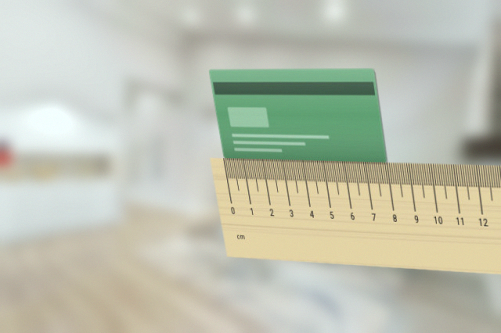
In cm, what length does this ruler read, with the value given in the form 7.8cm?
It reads 8cm
